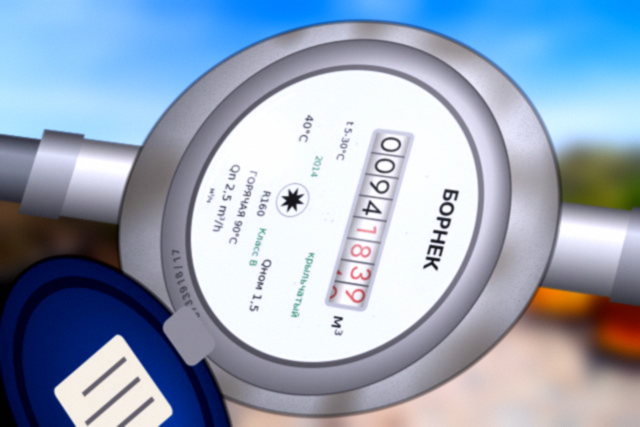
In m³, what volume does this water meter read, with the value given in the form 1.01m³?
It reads 94.1839m³
